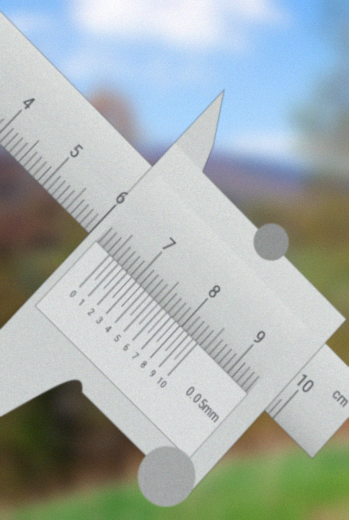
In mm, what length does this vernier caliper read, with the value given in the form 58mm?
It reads 64.5mm
